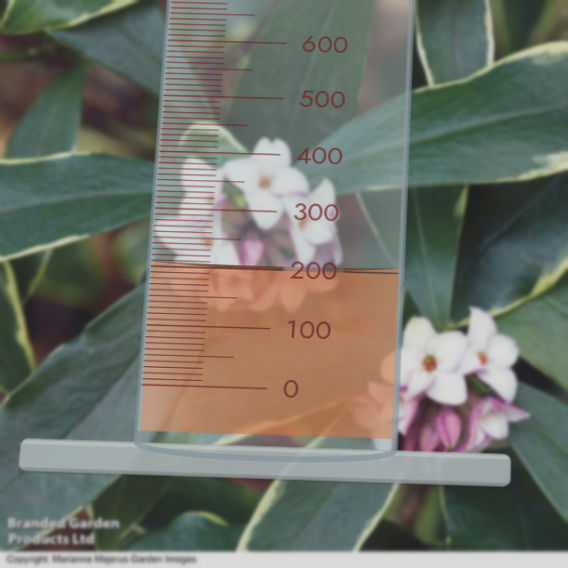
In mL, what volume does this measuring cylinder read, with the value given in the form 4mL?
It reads 200mL
